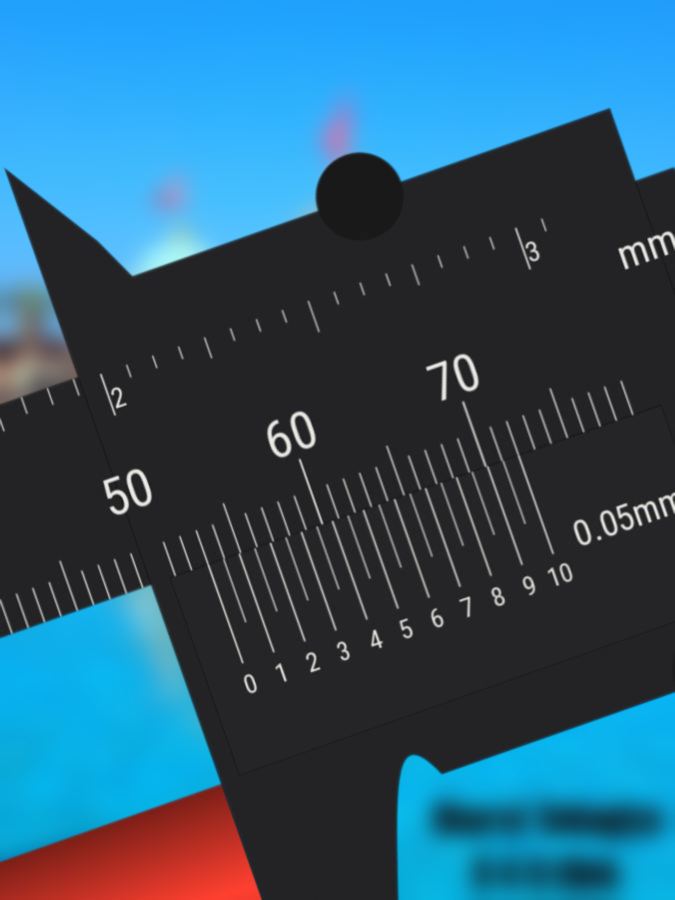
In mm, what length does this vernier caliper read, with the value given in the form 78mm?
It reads 53.0mm
